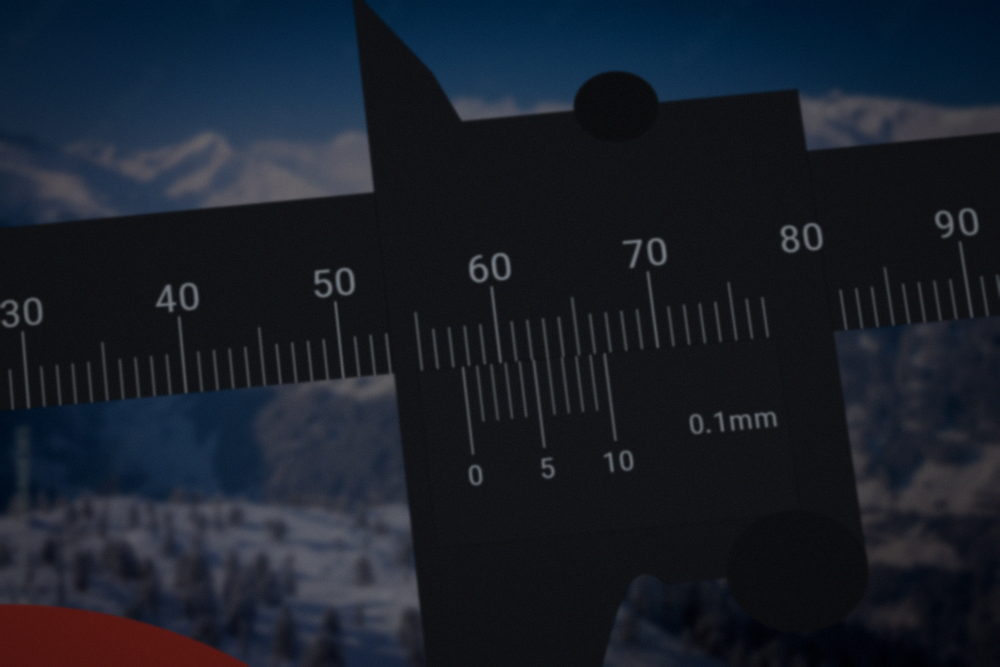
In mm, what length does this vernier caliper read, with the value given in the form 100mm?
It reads 57.6mm
